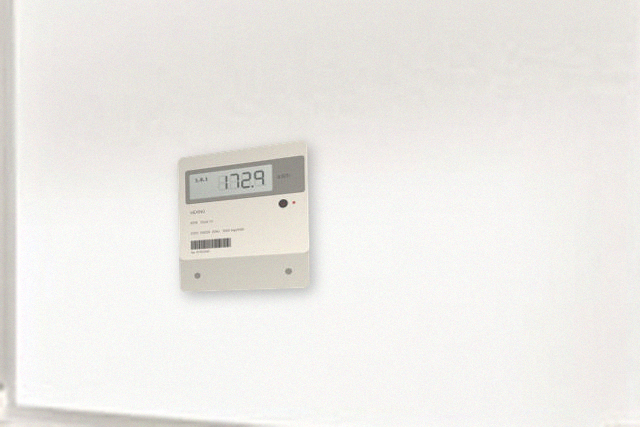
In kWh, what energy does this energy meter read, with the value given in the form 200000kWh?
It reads 172.9kWh
